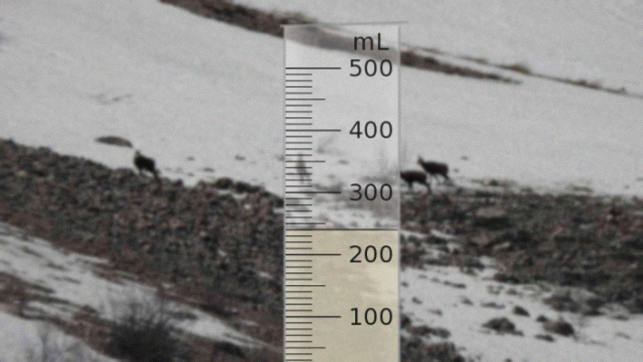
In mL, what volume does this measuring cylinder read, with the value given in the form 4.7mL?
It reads 240mL
